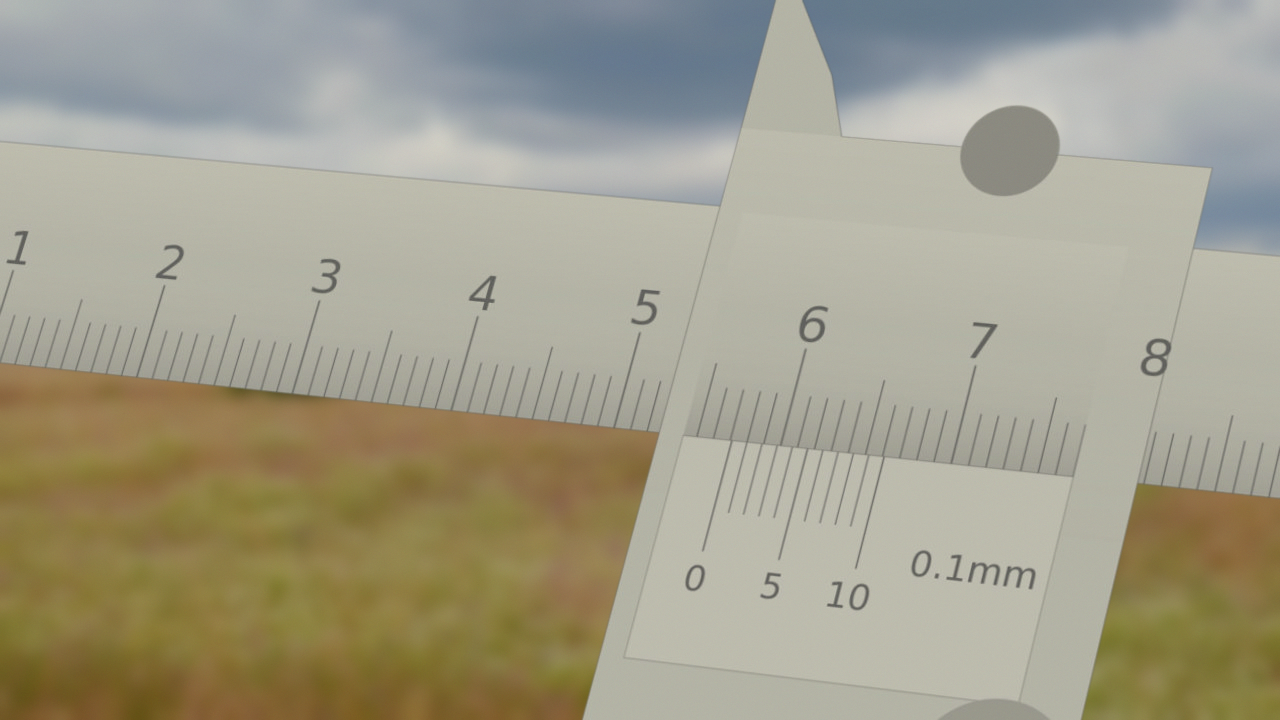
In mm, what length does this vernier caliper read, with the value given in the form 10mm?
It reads 57.1mm
